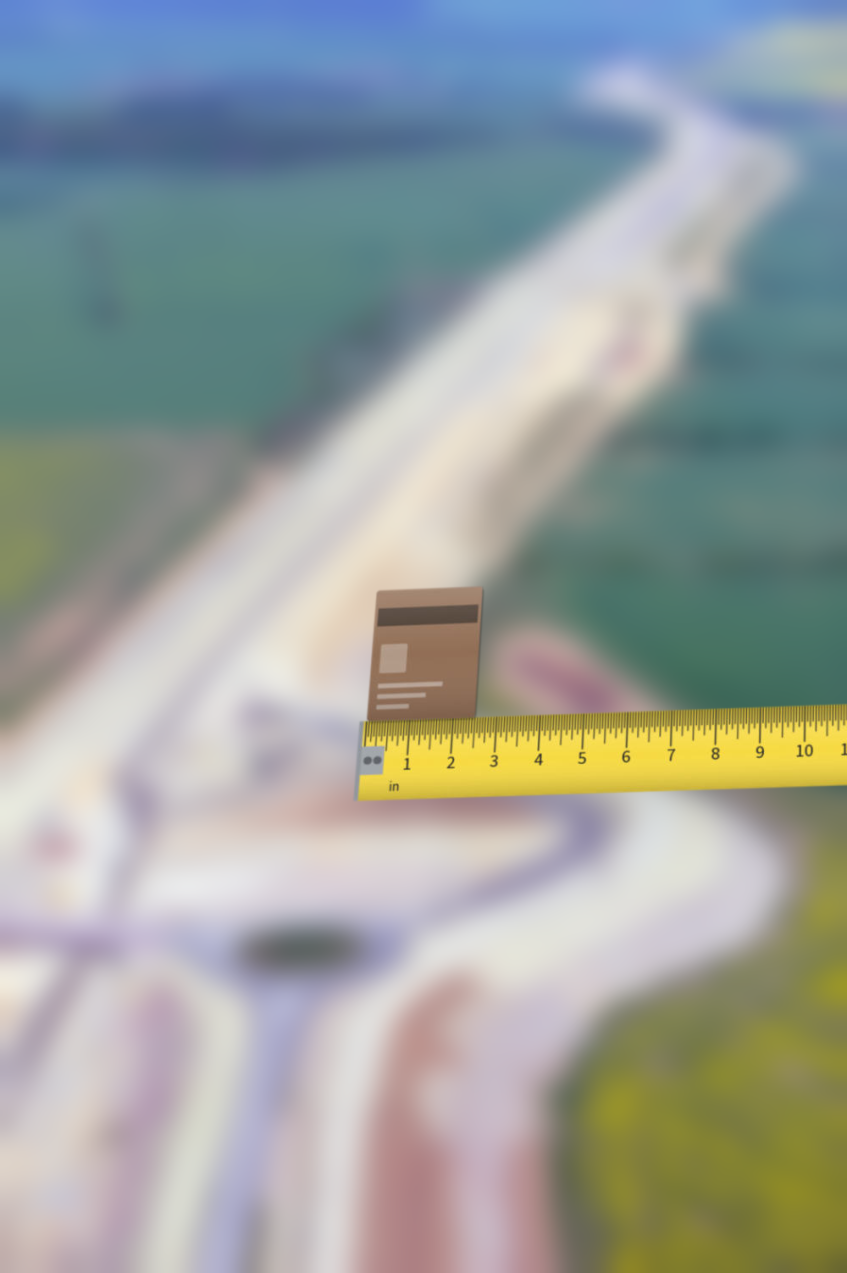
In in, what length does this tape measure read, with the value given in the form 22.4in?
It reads 2.5in
